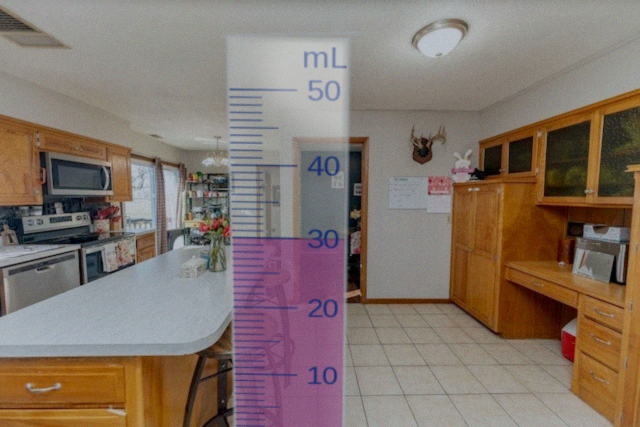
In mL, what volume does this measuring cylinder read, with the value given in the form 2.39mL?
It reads 30mL
